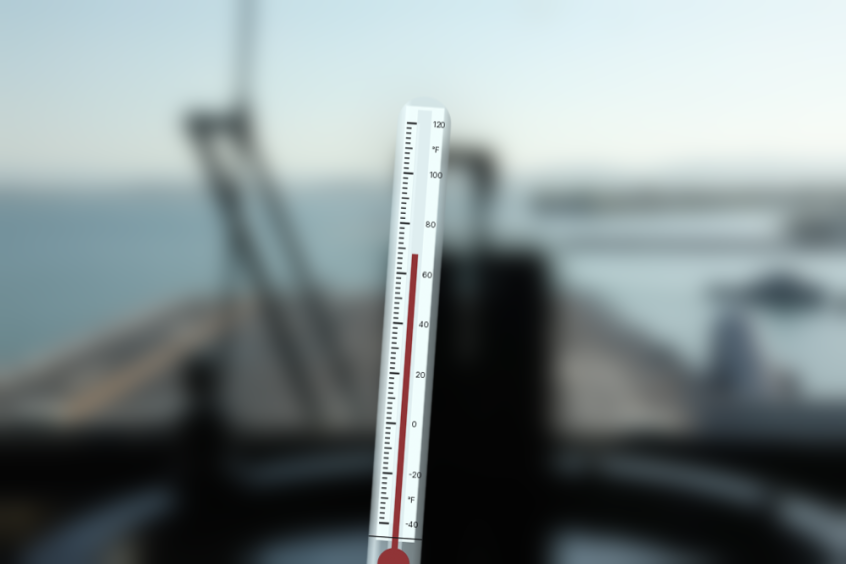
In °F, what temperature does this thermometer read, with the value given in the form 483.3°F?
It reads 68°F
